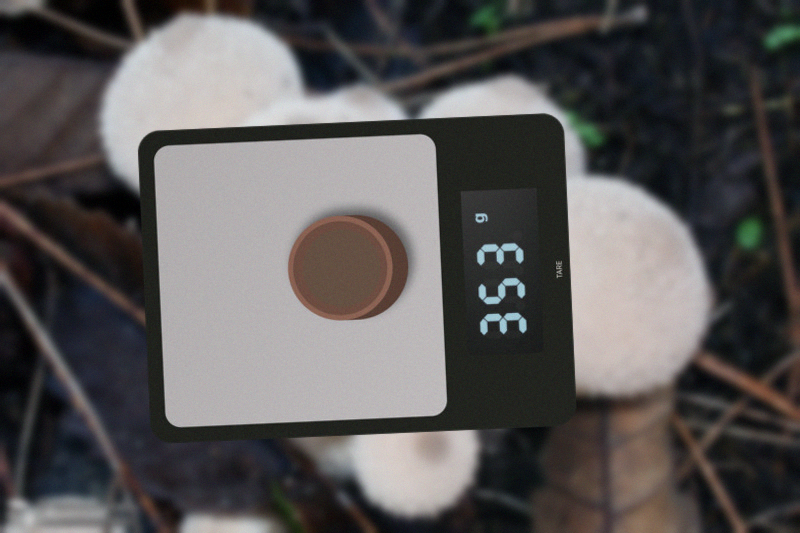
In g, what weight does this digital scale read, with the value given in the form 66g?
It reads 353g
